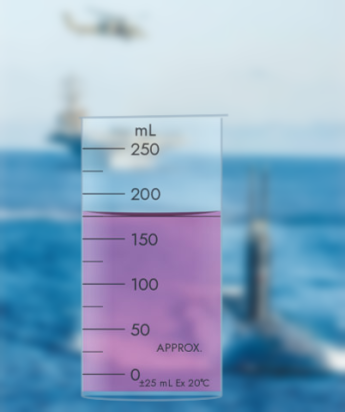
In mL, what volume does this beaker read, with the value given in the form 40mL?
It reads 175mL
